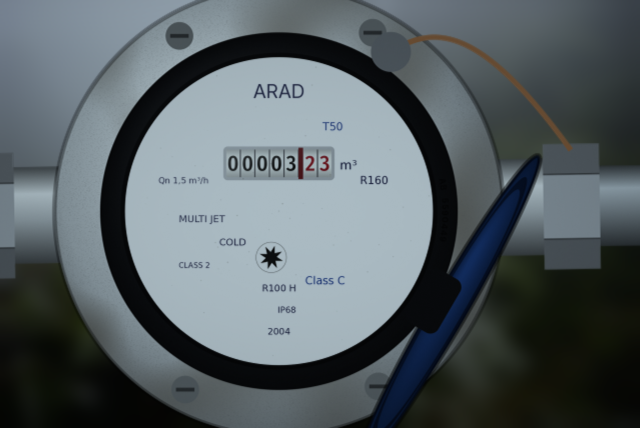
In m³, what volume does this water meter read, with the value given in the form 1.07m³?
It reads 3.23m³
